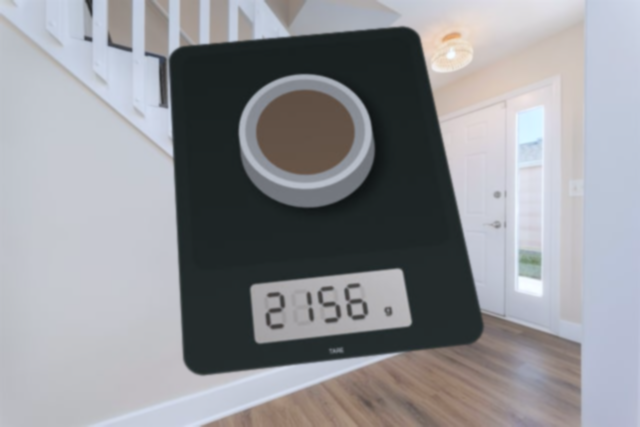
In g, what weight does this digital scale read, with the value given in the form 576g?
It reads 2156g
